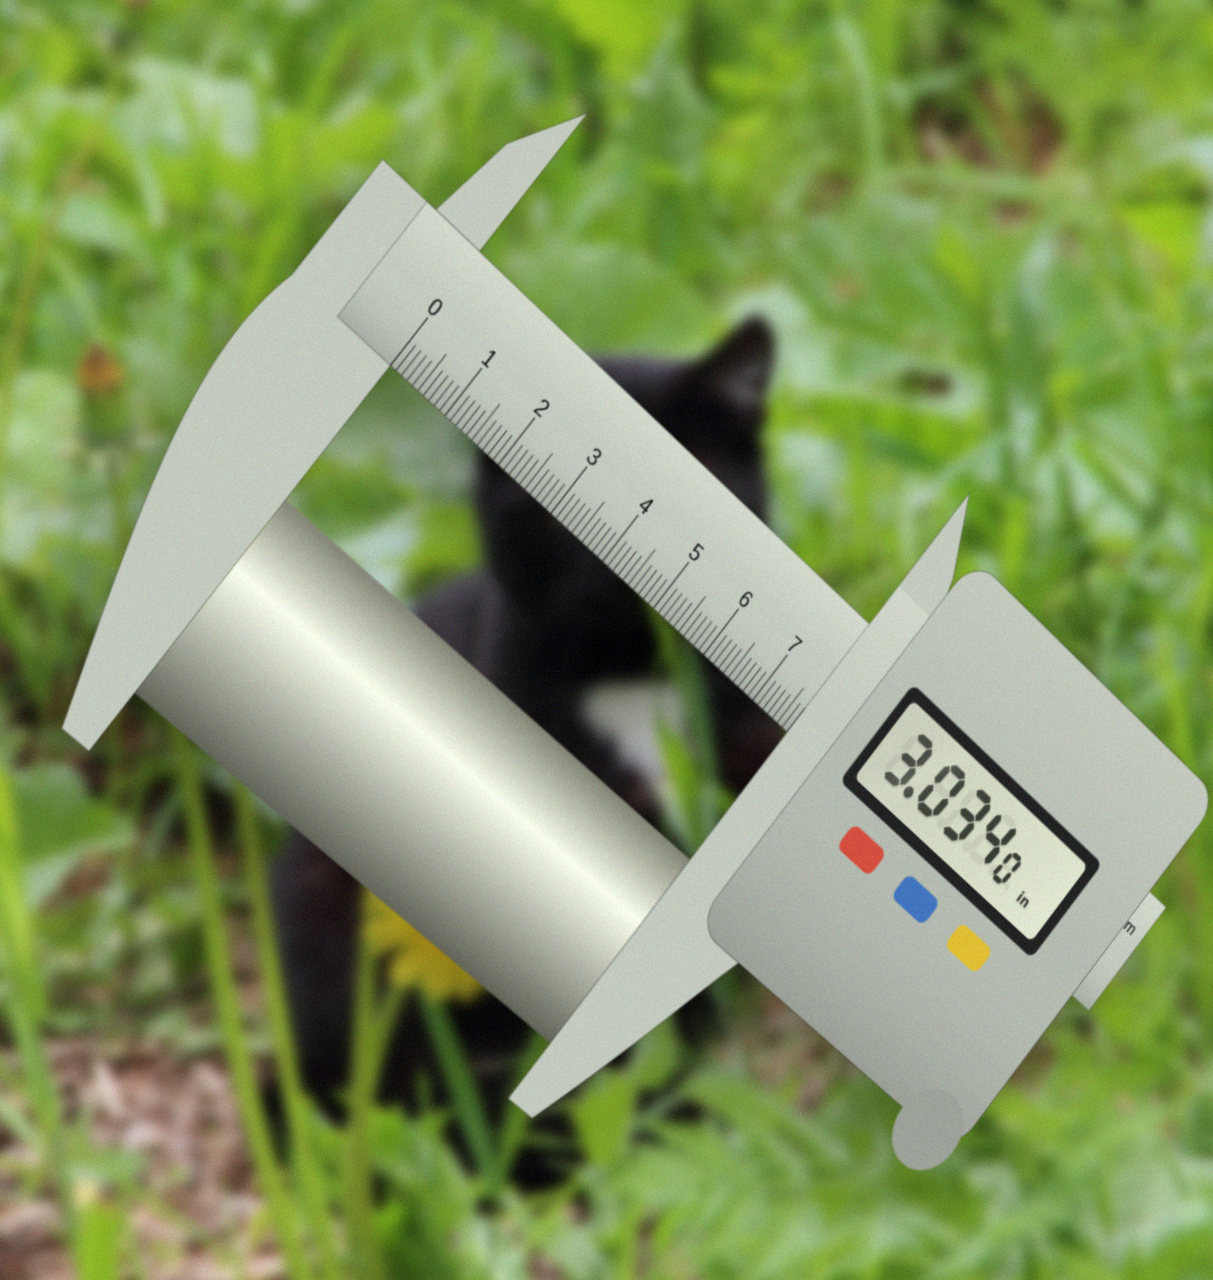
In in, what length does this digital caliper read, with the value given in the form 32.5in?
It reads 3.0340in
